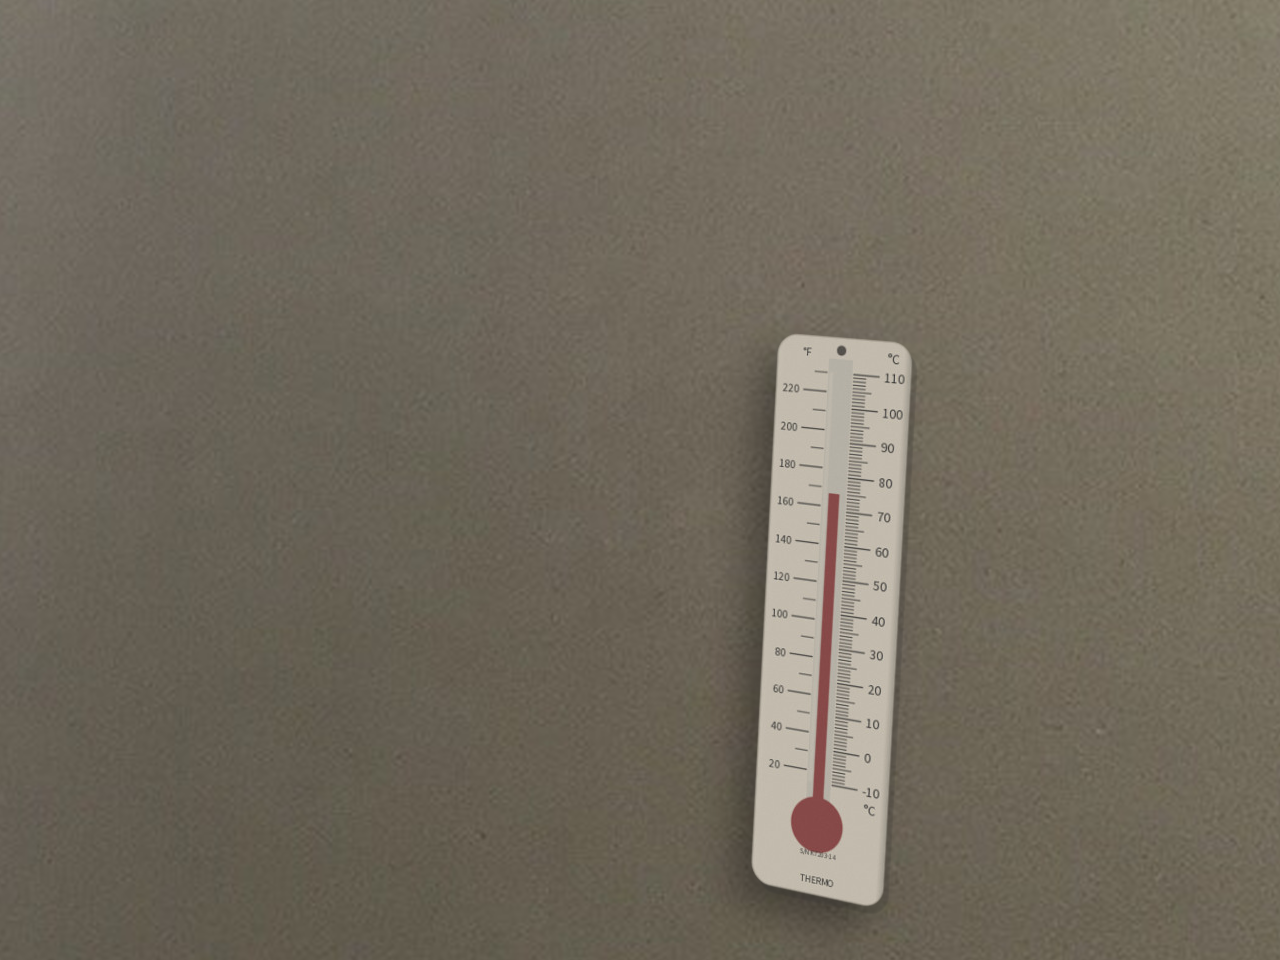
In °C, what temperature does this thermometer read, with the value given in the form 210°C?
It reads 75°C
